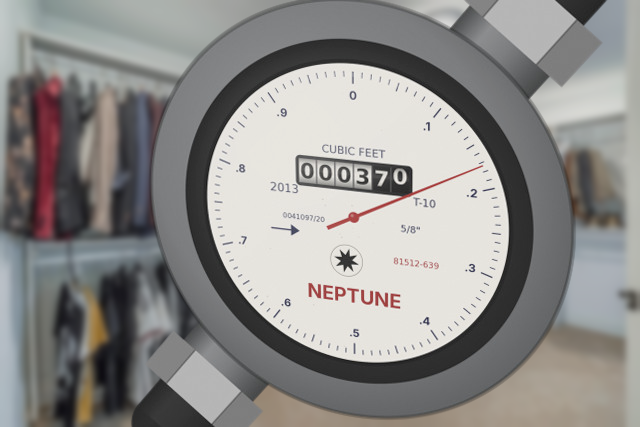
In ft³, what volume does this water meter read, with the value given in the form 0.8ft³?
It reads 370.17ft³
